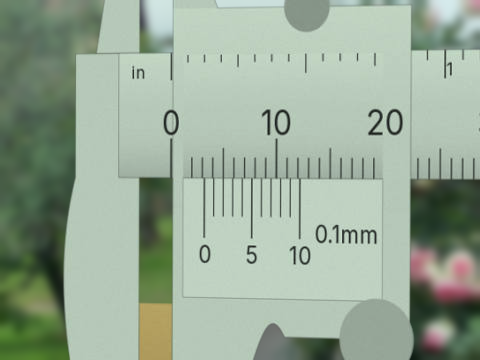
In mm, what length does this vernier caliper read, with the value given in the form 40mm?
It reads 3.2mm
